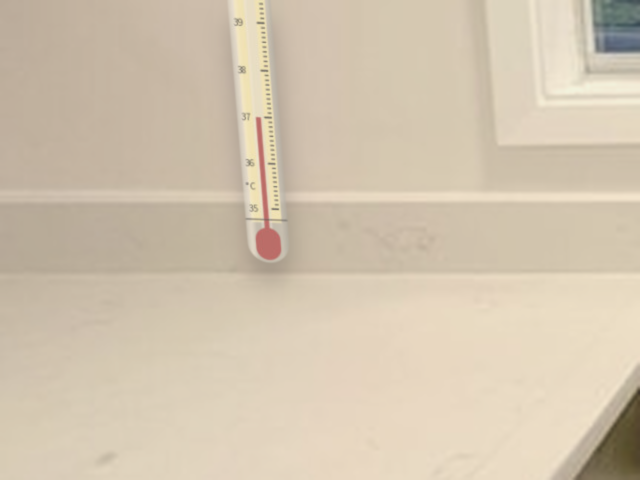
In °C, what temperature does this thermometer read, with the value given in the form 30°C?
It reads 37°C
